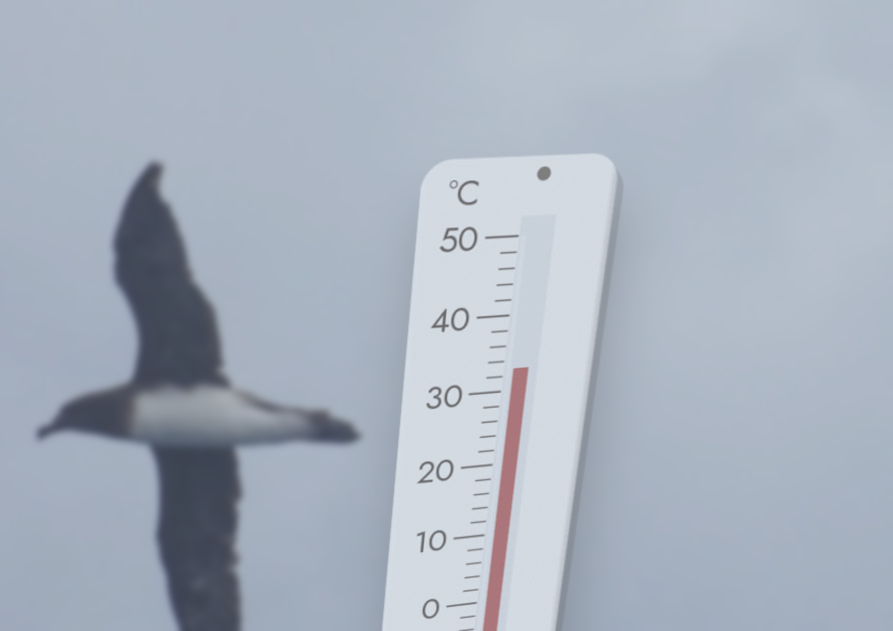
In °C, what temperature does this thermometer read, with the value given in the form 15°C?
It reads 33°C
